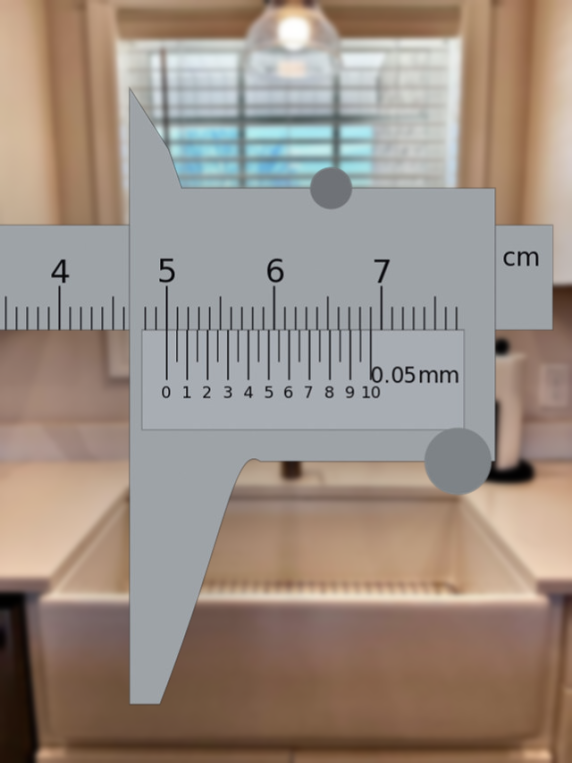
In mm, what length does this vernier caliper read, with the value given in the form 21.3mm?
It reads 50.0mm
